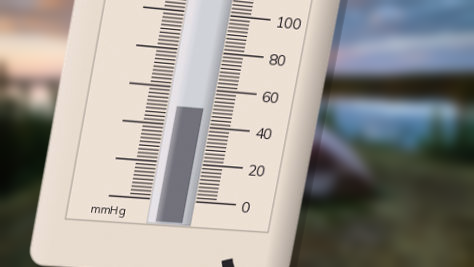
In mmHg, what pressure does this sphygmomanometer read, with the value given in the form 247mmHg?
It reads 50mmHg
